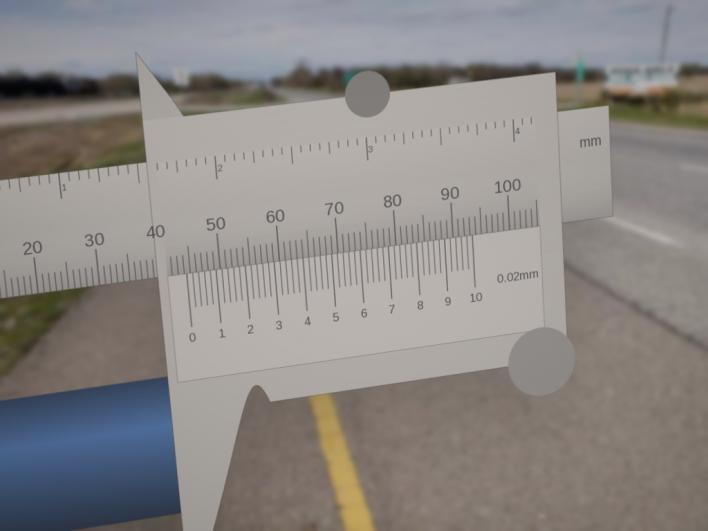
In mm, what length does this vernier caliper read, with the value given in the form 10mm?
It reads 44.4mm
